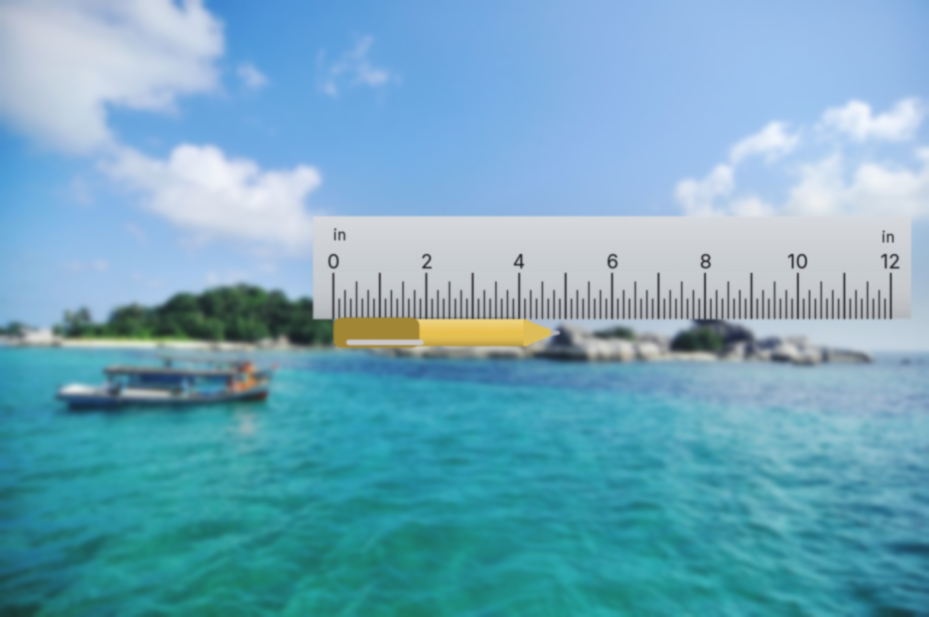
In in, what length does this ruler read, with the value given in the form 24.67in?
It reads 4.875in
